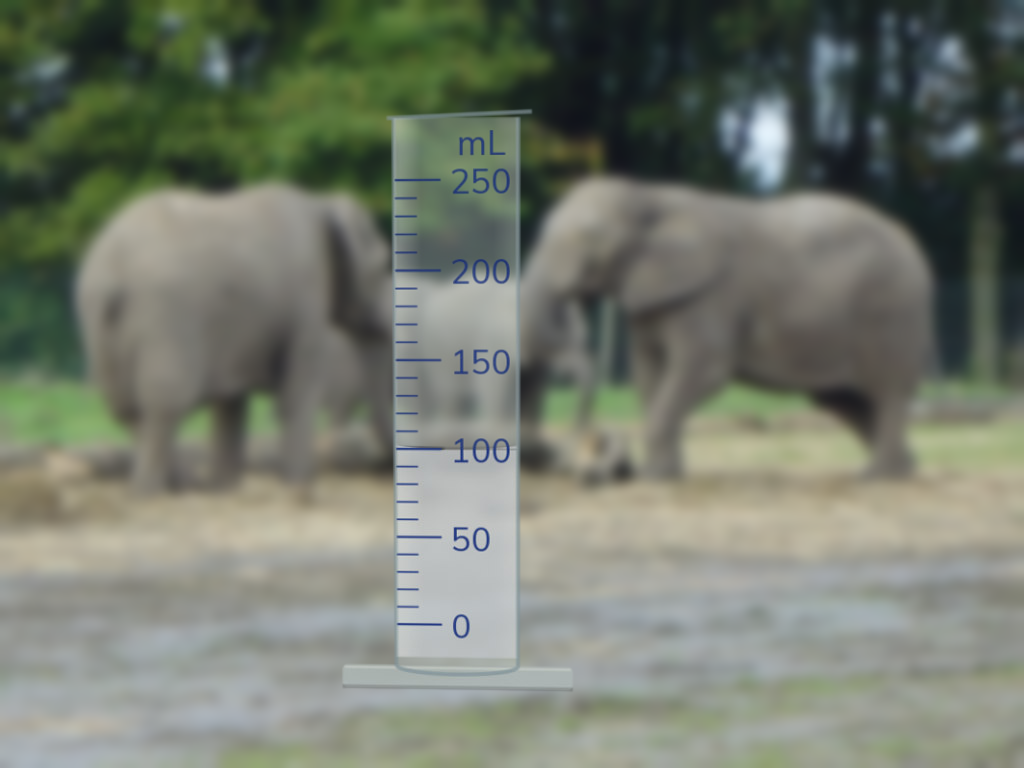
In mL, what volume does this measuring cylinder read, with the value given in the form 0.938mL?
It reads 100mL
